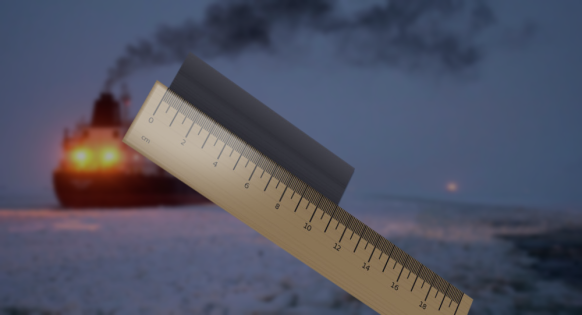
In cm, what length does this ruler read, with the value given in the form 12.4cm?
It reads 11cm
